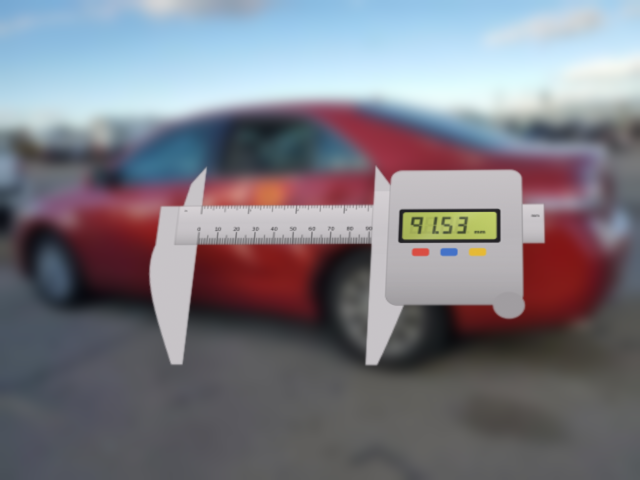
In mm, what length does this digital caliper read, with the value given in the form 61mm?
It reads 91.53mm
